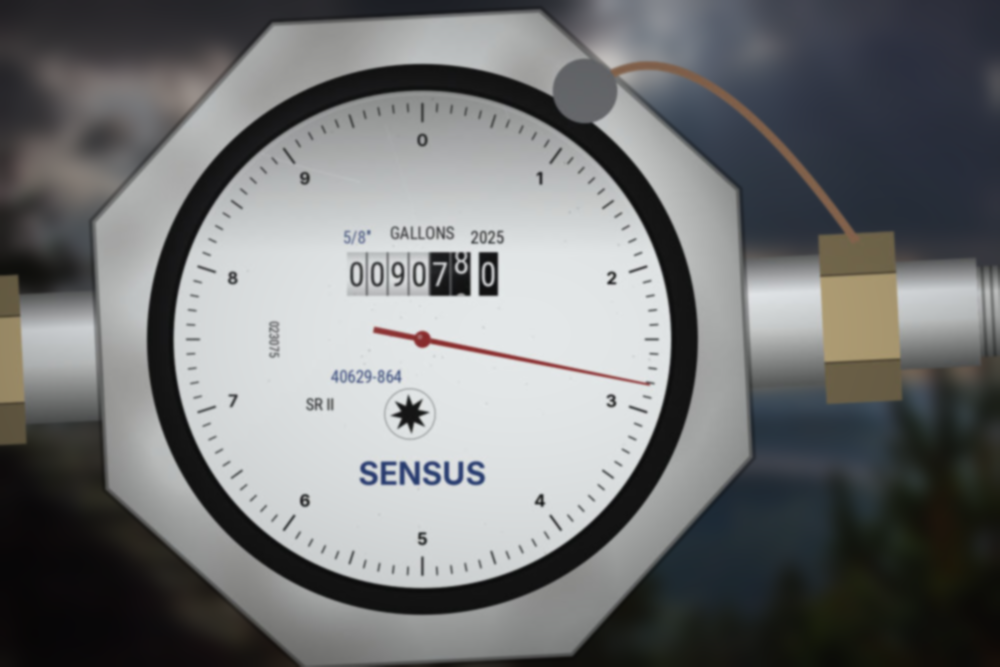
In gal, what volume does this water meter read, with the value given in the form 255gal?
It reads 90782.8gal
